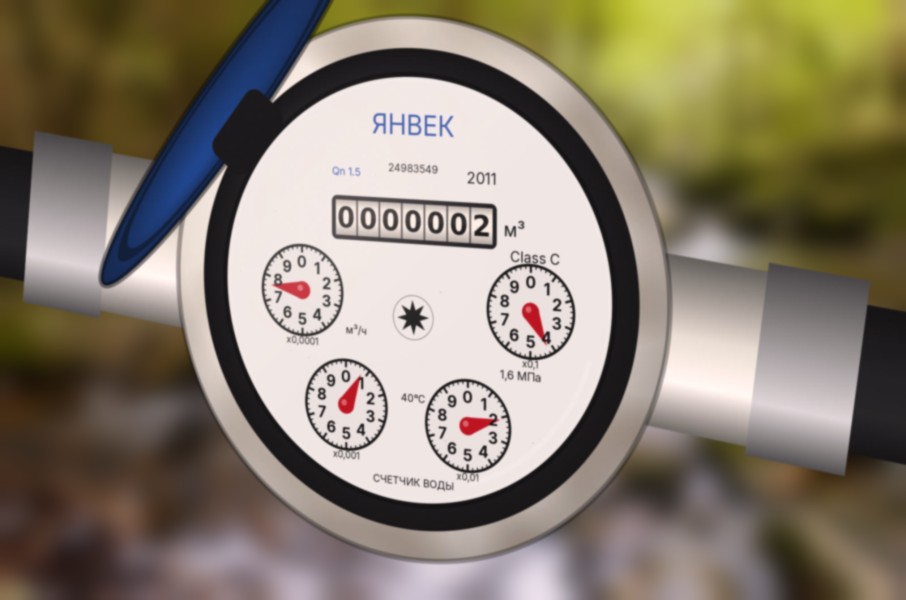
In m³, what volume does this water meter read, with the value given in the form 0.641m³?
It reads 2.4207m³
